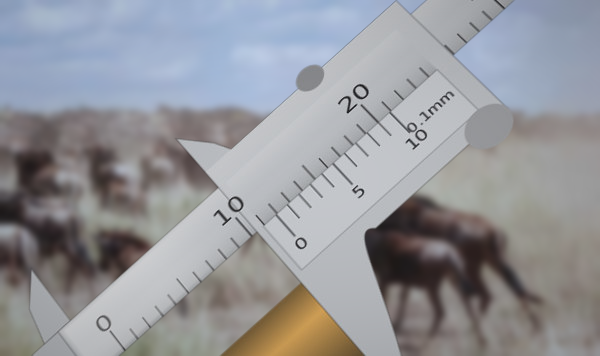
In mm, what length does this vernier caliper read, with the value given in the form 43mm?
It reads 11.9mm
